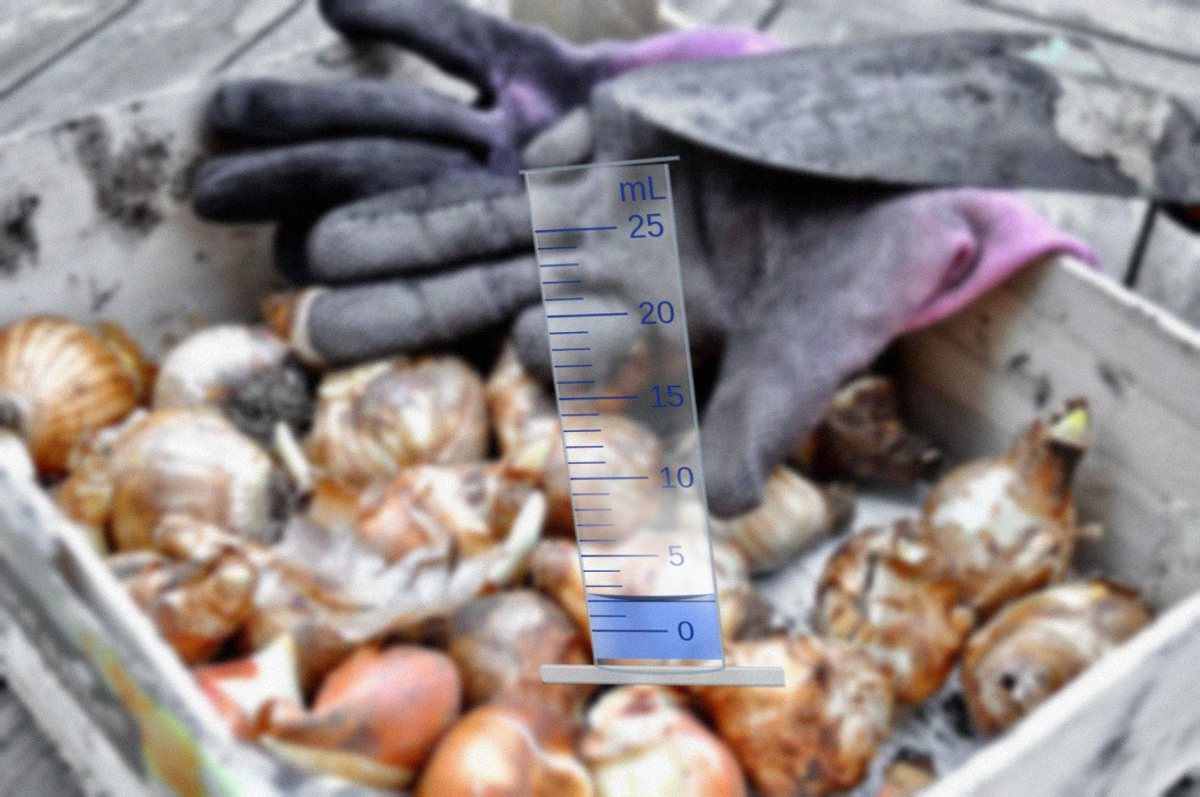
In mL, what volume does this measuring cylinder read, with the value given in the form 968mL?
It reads 2mL
